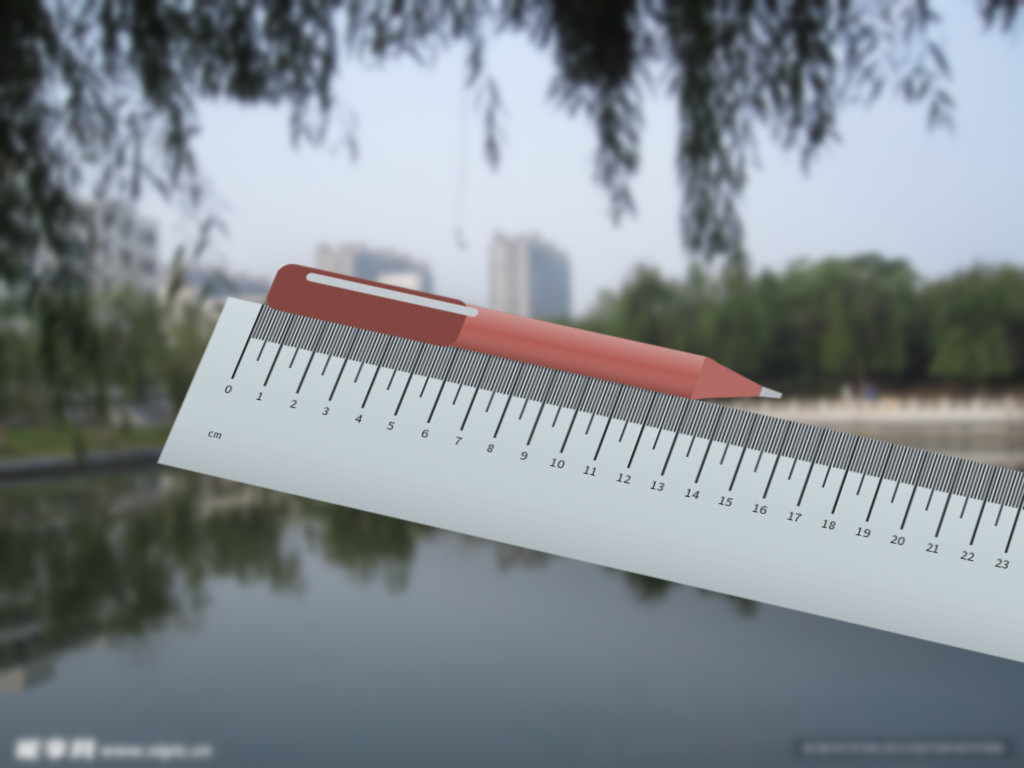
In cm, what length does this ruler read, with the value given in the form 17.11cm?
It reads 15.5cm
